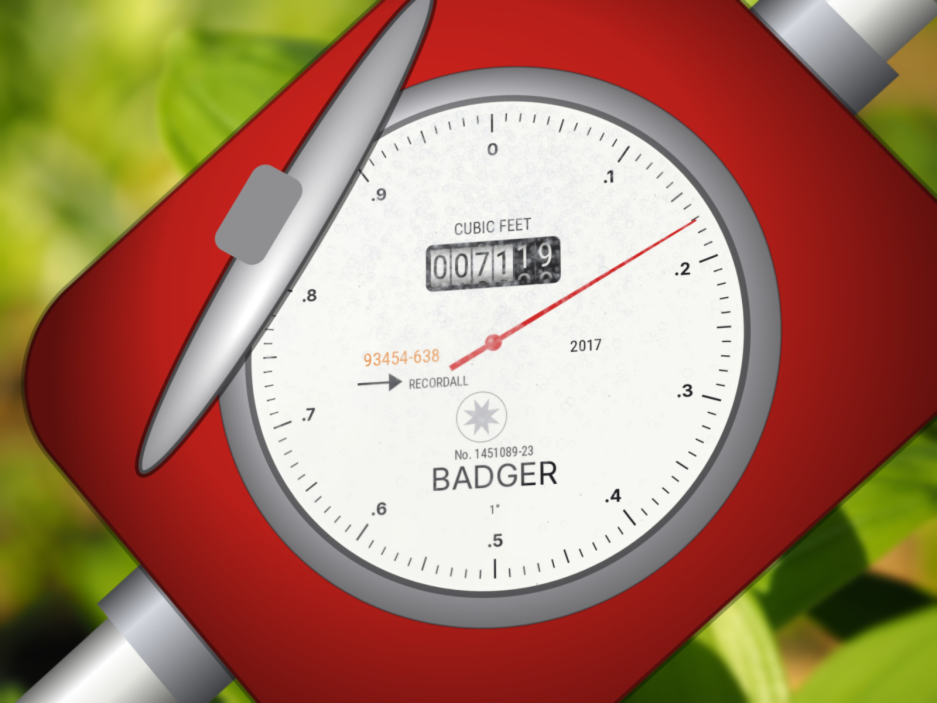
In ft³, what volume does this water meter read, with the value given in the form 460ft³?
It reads 7119.17ft³
